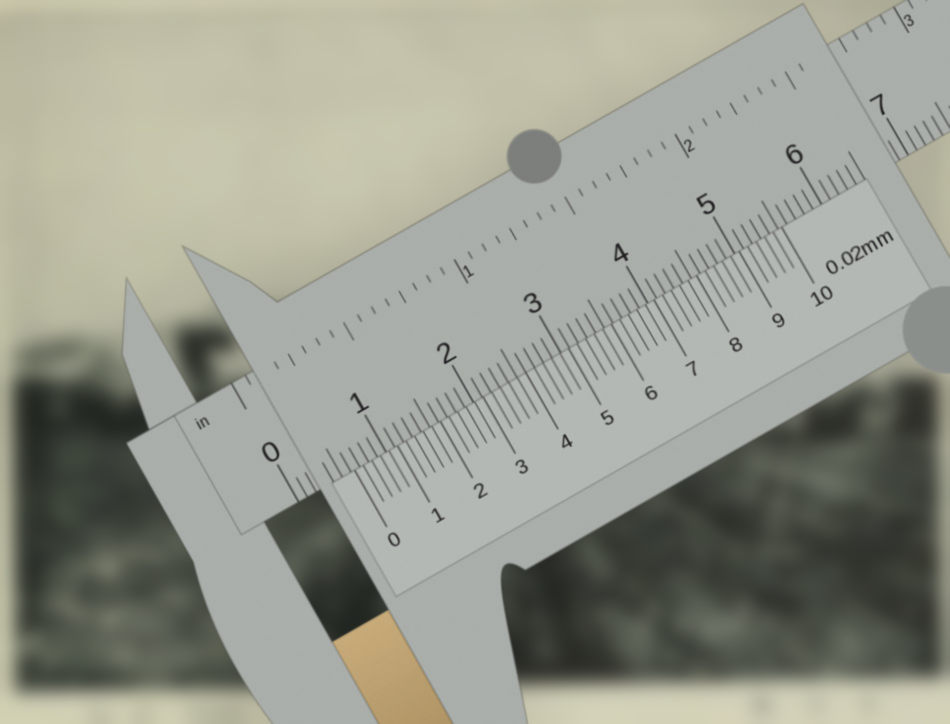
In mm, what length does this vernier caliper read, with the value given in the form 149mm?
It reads 6.4mm
